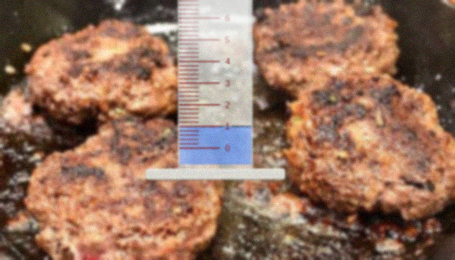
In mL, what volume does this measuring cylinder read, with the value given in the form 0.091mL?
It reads 1mL
